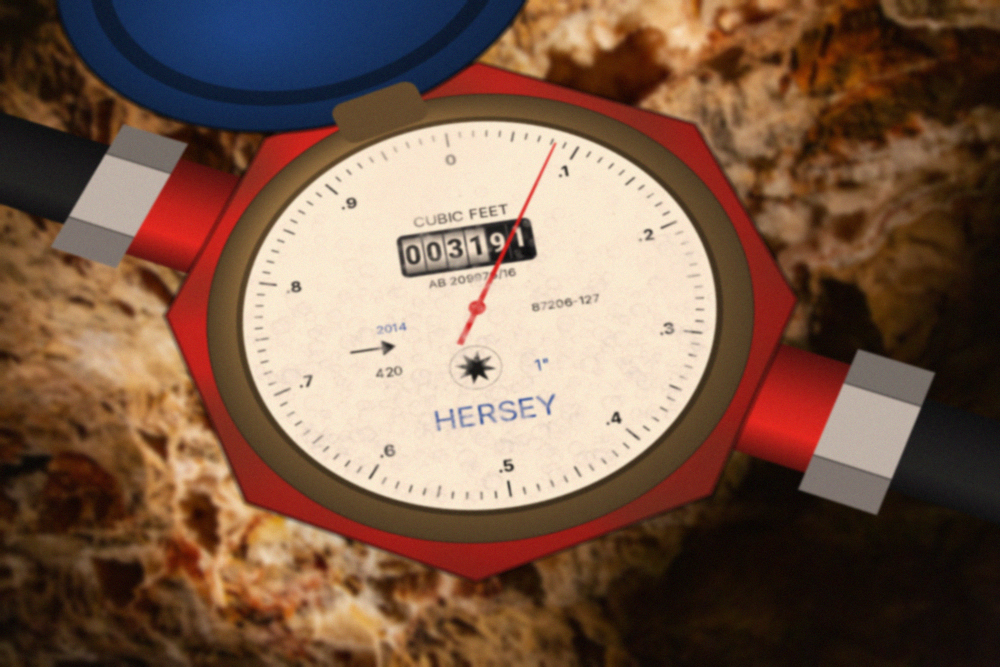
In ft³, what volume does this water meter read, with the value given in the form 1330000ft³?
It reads 3191.08ft³
